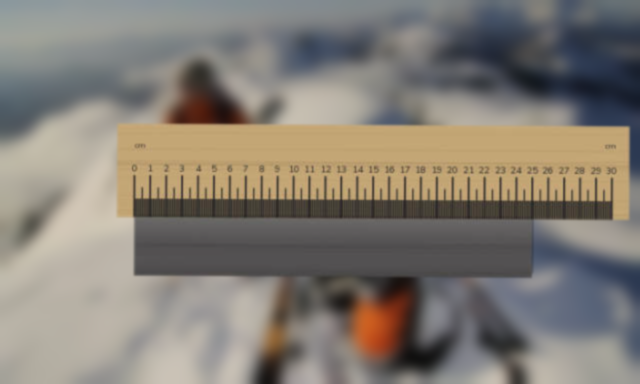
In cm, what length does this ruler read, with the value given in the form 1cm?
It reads 25cm
